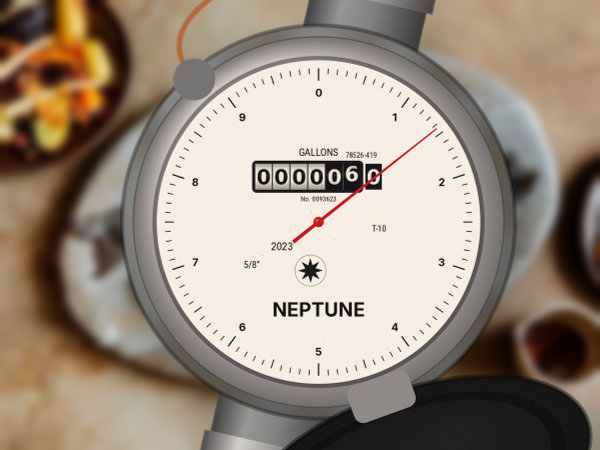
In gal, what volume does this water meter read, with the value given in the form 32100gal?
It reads 61.4gal
